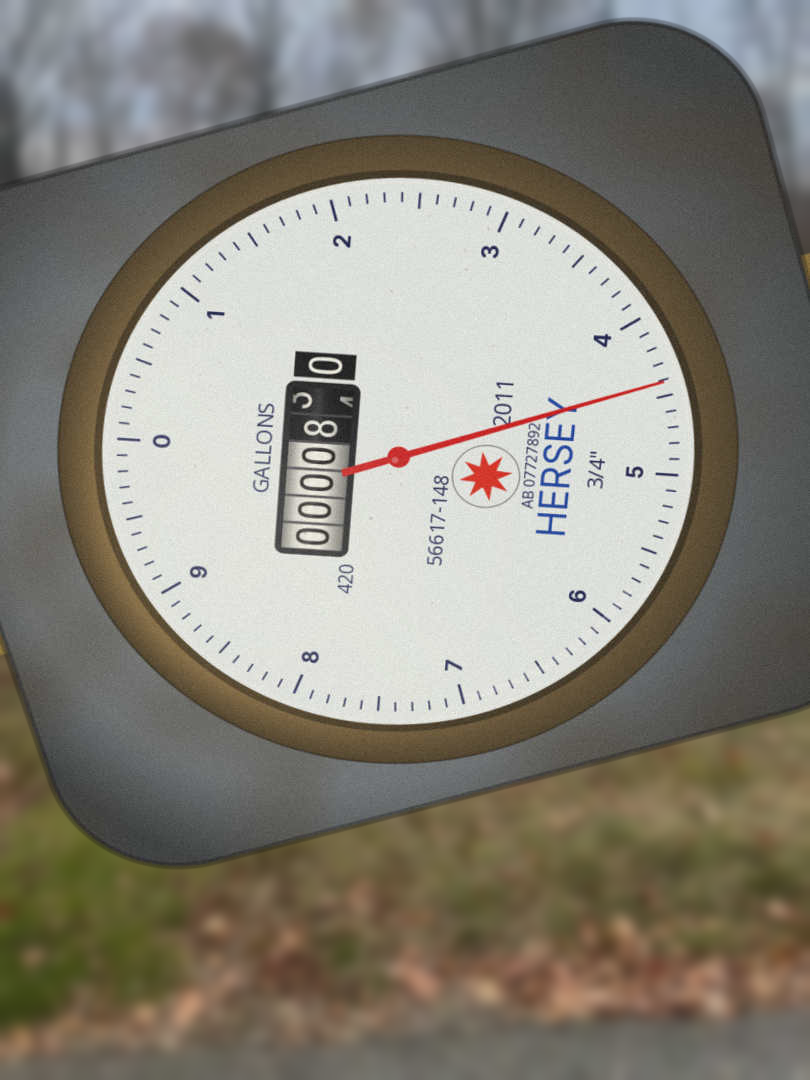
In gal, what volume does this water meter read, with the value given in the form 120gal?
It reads 834.4gal
